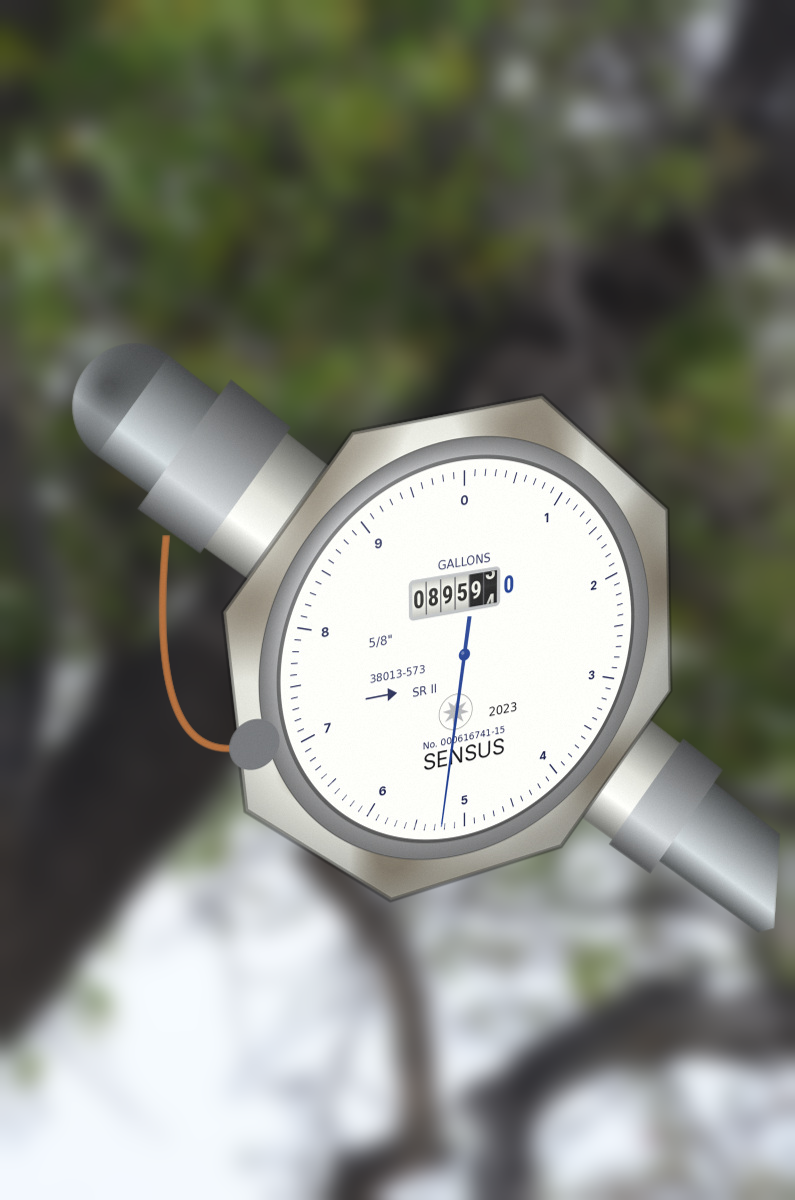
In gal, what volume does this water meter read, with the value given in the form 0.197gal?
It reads 895935.2gal
